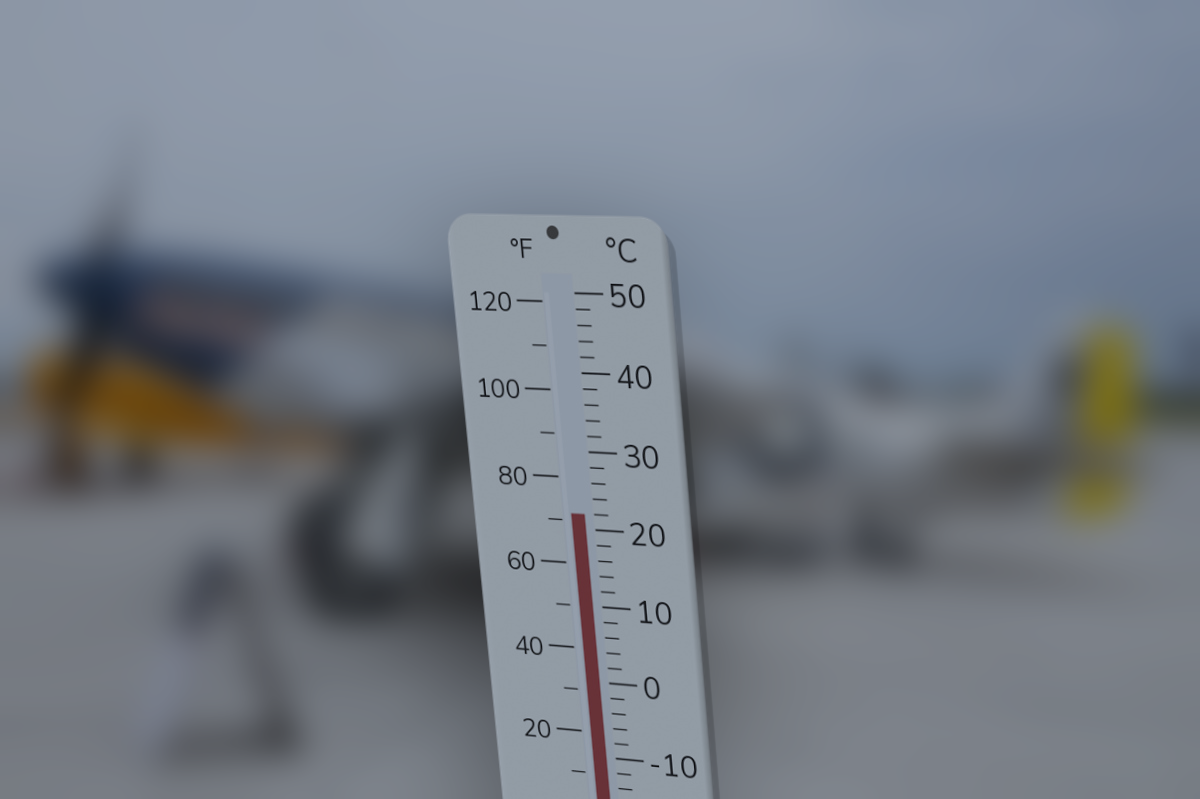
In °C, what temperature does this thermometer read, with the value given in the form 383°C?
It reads 22°C
